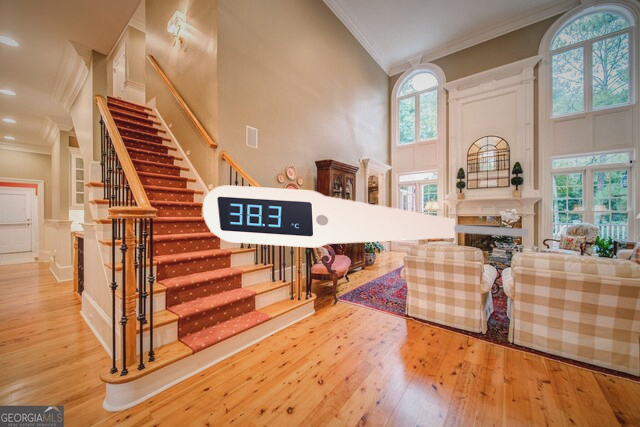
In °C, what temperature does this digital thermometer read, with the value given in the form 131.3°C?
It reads 38.3°C
